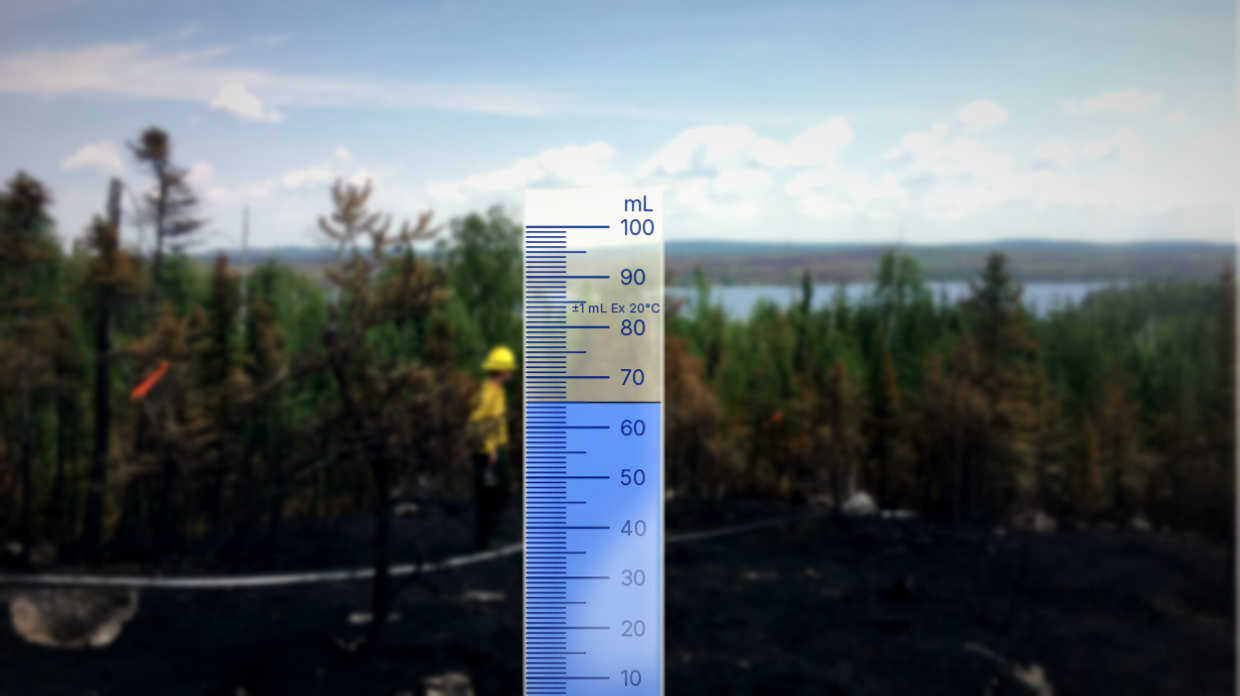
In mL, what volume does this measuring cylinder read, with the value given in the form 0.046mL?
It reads 65mL
